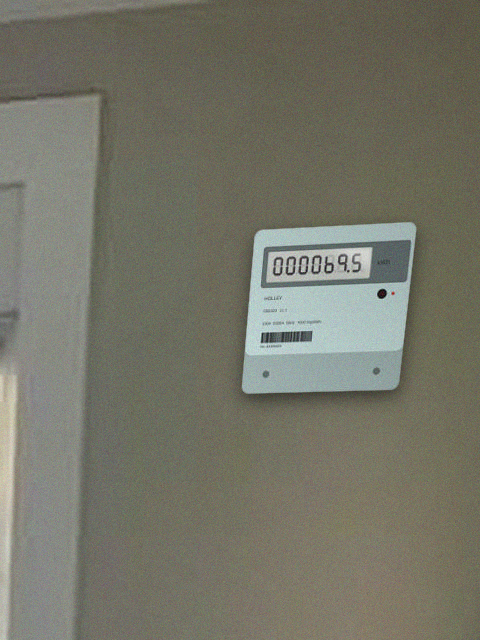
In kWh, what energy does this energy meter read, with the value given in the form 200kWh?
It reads 69.5kWh
